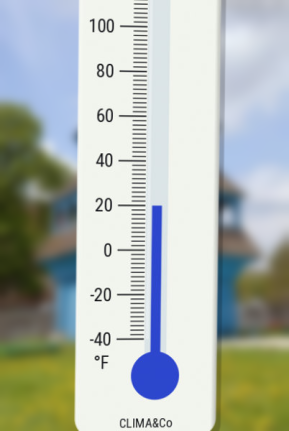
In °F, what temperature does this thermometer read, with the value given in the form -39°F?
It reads 20°F
